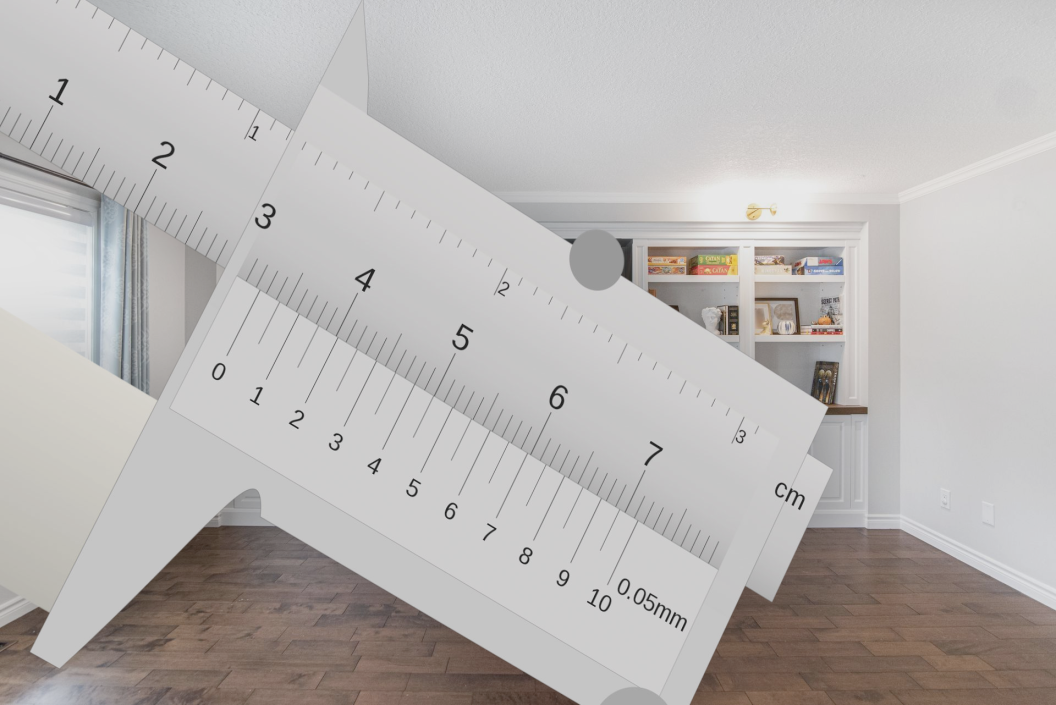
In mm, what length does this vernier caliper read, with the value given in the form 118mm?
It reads 32.4mm
